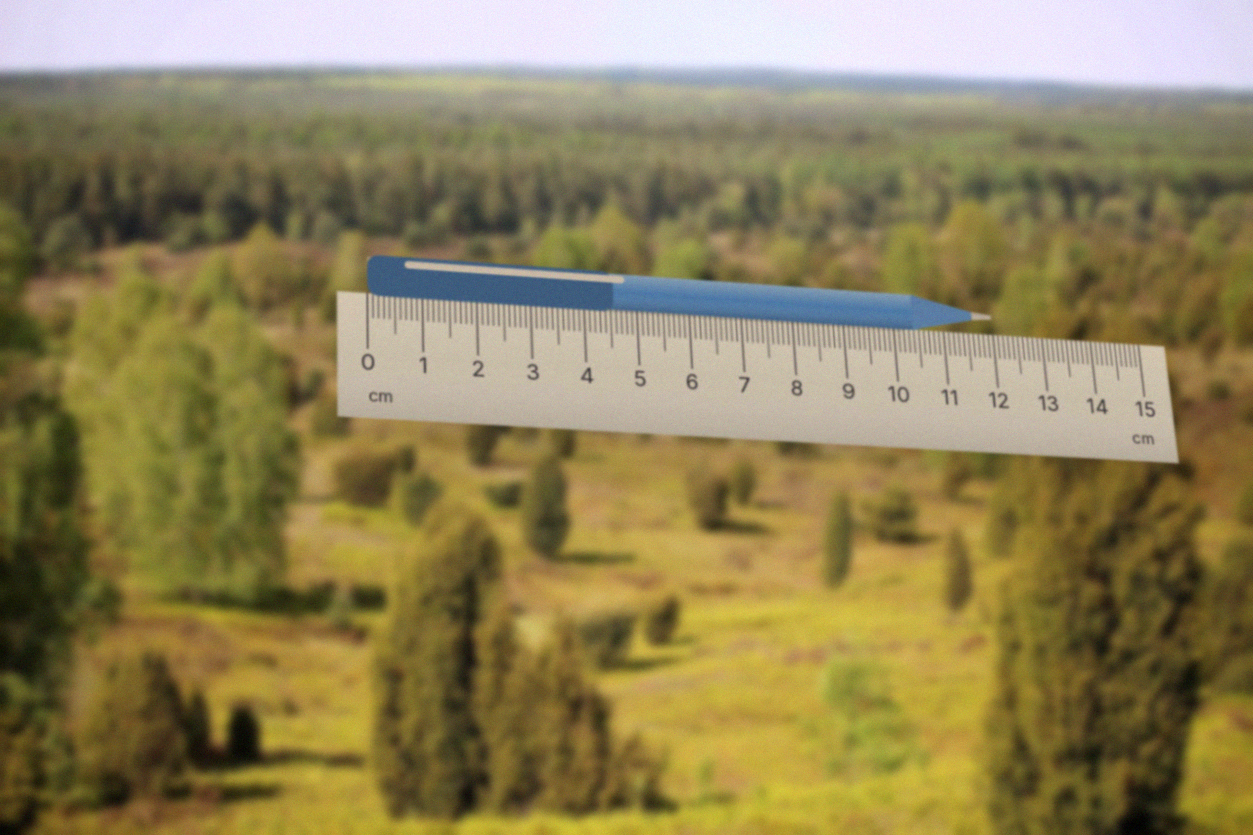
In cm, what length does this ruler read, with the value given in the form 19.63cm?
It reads 12cm
